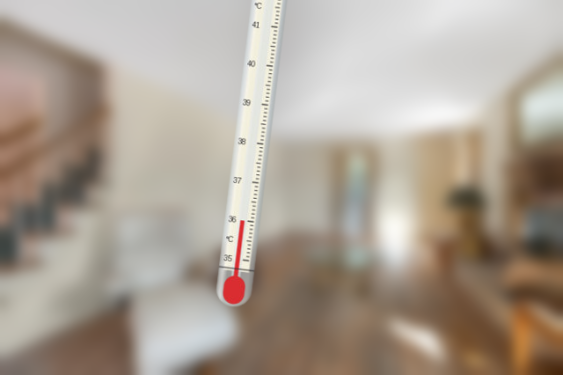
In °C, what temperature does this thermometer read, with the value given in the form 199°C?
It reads 36°C
